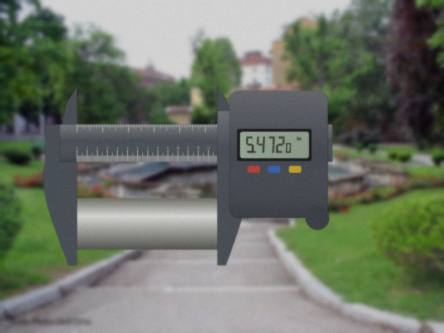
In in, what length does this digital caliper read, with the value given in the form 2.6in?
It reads 5.4720in
